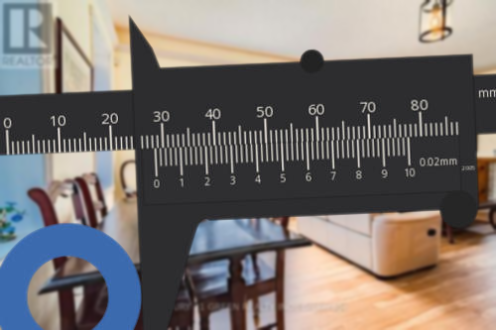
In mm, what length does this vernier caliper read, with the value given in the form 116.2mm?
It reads 28.5mm
